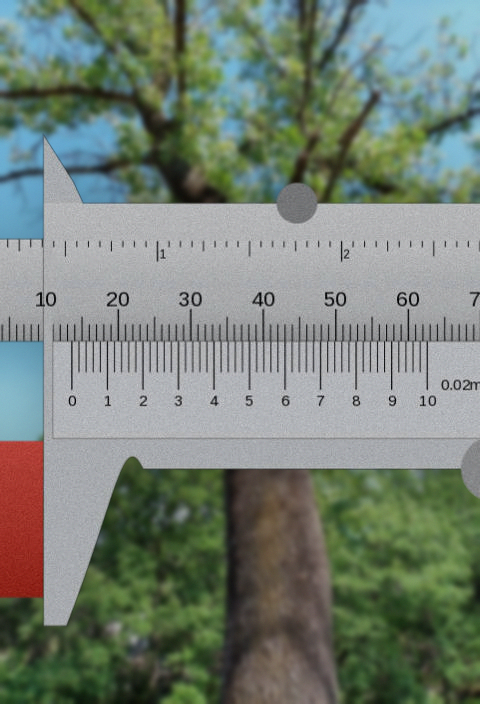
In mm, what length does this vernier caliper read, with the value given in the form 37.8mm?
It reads 13.6mm
